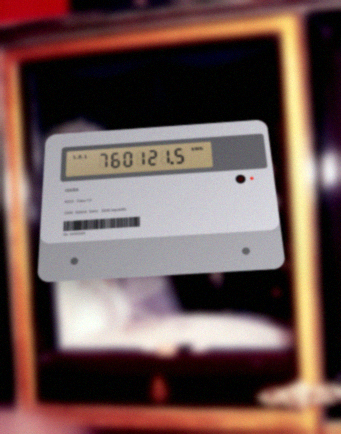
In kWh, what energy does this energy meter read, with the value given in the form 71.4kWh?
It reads 760121.5kWh
